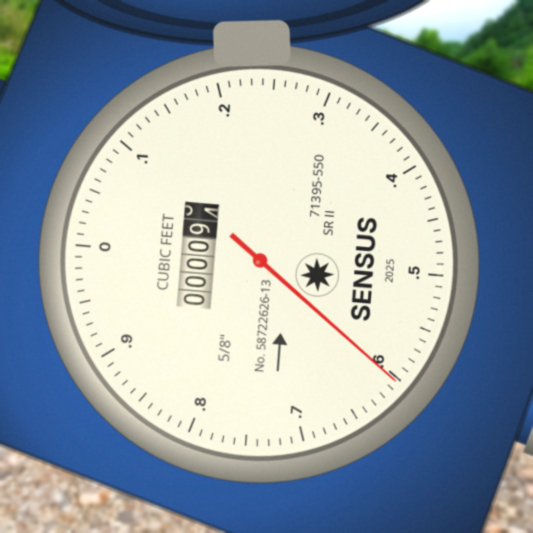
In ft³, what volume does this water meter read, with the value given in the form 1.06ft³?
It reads 93.60ft³
